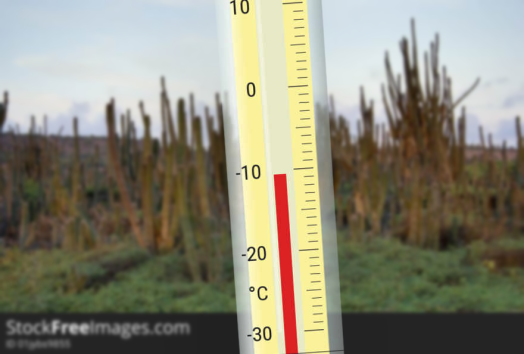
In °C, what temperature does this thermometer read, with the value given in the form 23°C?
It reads -10.5°C
